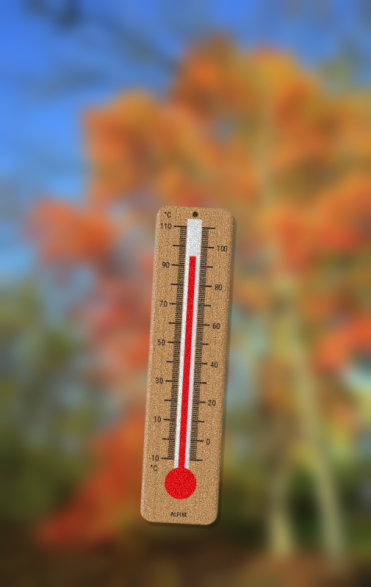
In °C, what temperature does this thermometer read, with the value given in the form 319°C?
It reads 95°C
